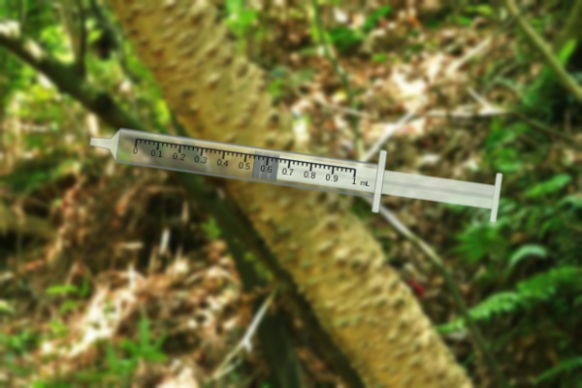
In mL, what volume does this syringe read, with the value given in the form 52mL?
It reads 0.54mL
